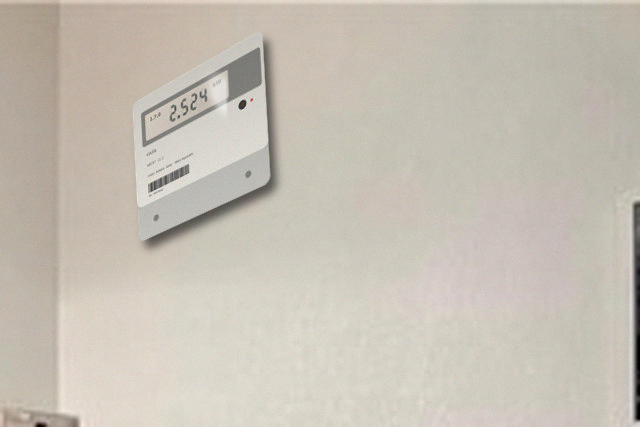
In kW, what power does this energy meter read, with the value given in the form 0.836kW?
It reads 2.524kW
